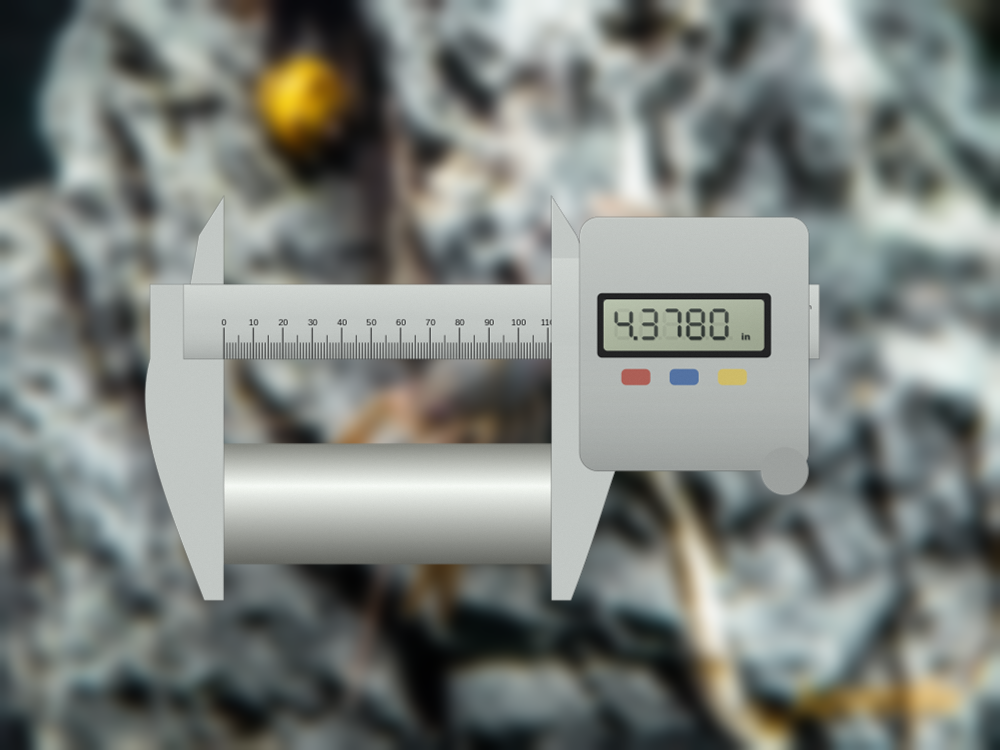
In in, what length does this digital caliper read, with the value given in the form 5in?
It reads 4.3780in
